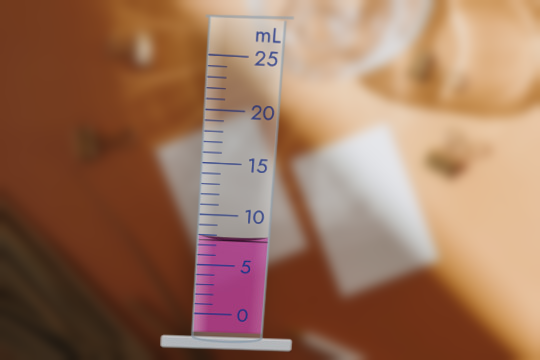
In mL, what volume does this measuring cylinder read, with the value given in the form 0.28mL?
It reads 7.5mL
